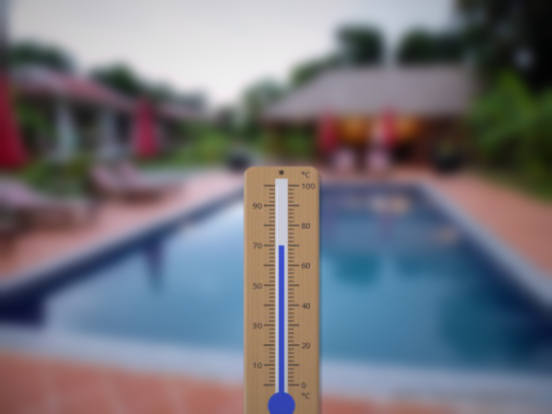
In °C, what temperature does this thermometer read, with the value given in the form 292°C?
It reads 70°C
